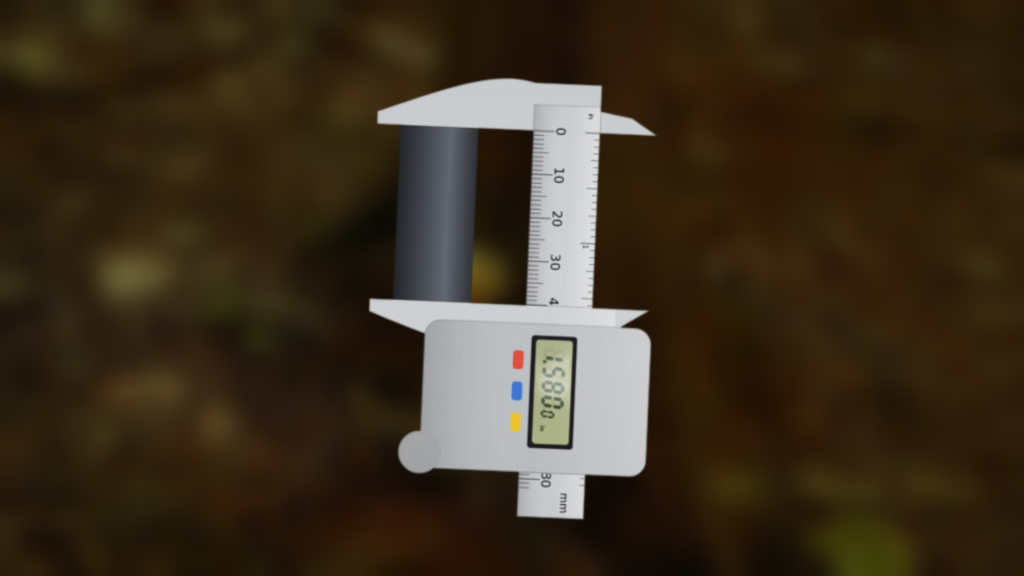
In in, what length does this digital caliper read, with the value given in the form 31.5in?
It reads 1.5800in
